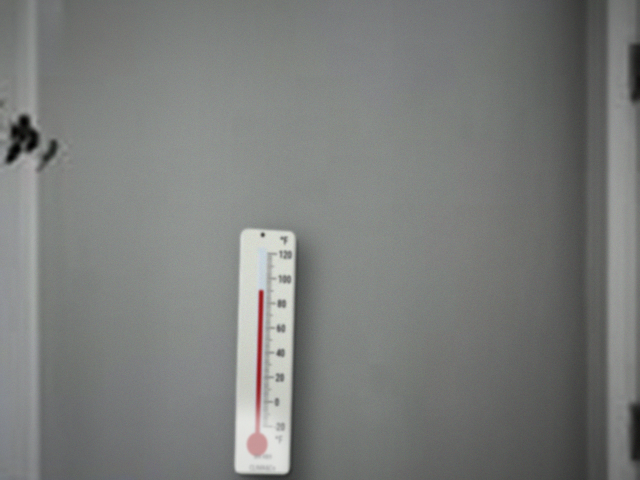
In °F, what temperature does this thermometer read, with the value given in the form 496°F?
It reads 90°F
